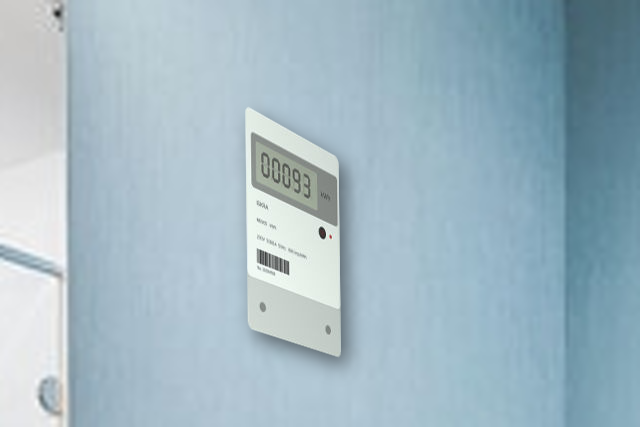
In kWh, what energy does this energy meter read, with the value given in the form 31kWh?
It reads 93kWh
